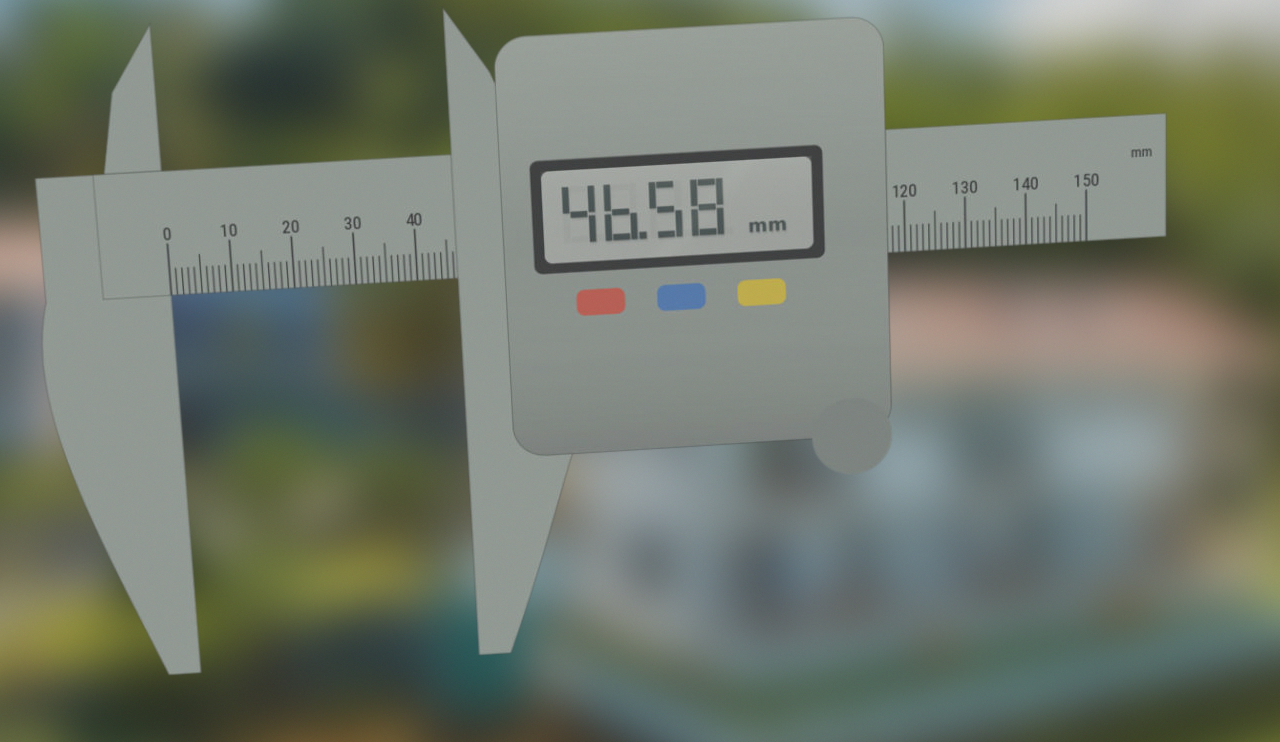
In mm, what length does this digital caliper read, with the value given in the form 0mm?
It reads 46.58mm
